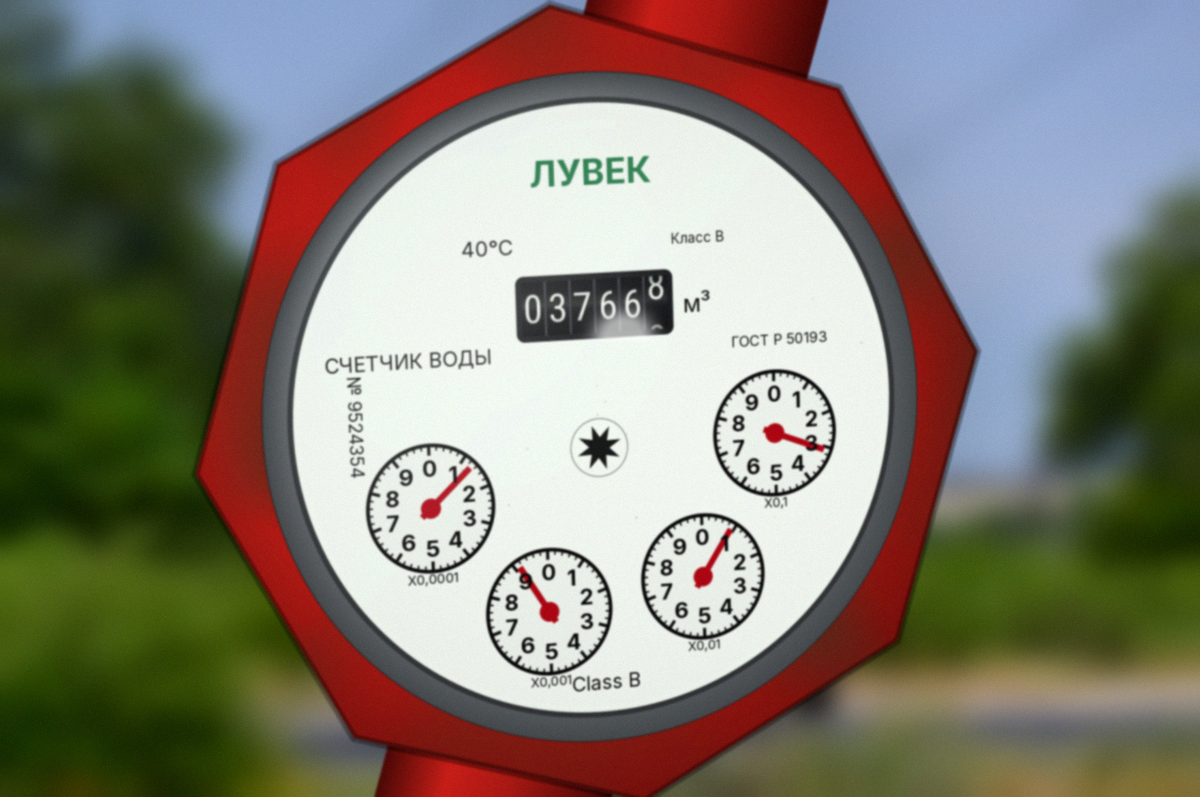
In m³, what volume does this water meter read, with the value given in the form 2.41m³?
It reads 37668.3091m³
